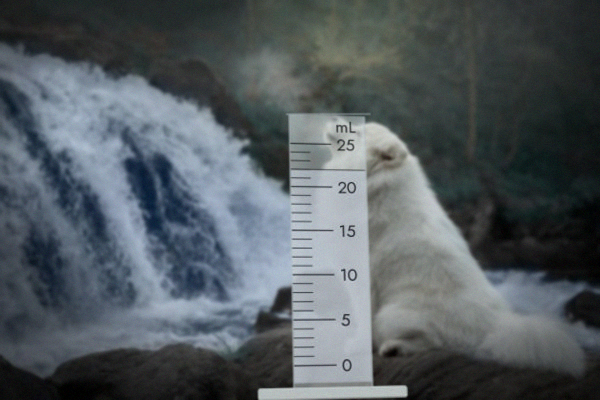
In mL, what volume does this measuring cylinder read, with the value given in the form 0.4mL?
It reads 22mL
